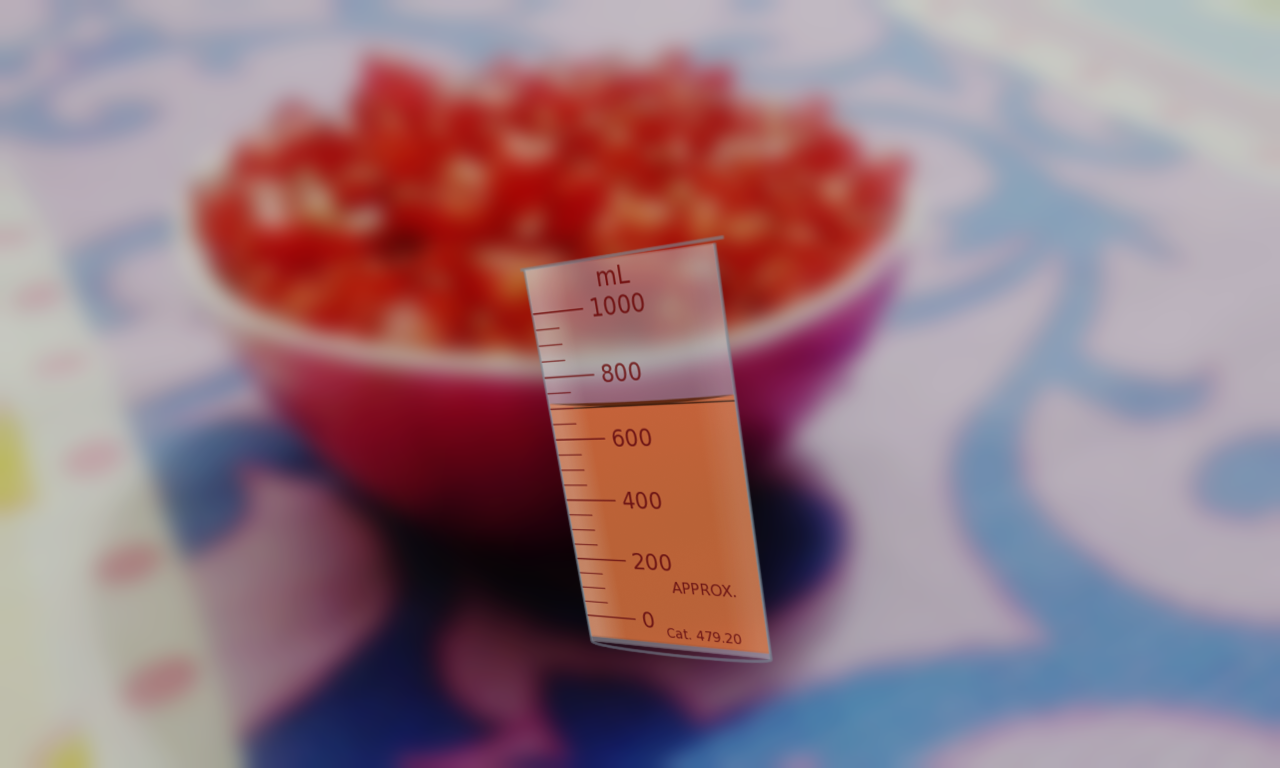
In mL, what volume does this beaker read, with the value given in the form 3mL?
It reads 700mL
